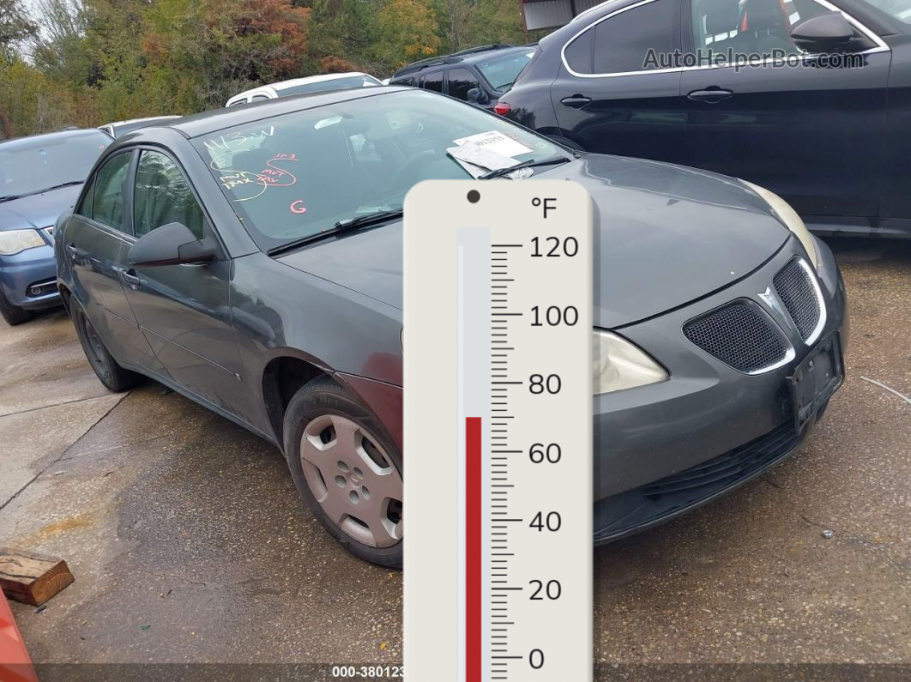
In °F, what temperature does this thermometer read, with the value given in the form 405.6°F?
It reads 70°F
